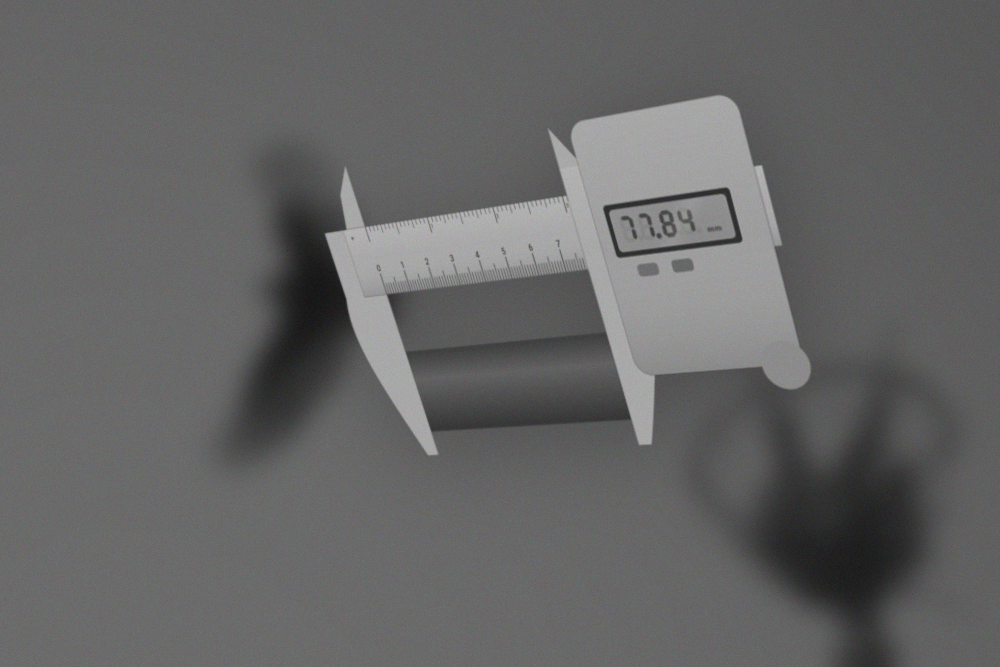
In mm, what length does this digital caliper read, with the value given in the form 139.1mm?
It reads 77.84mm
